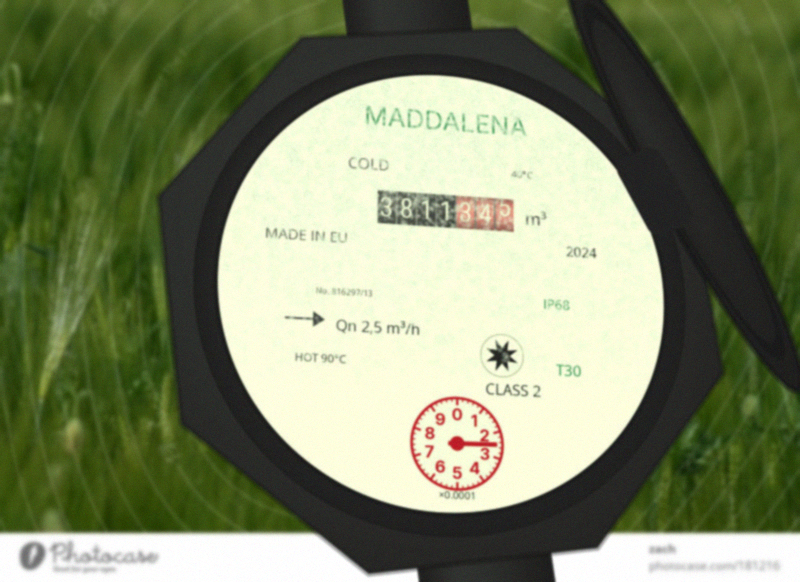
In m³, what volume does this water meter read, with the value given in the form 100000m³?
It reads 3811.3452m³
